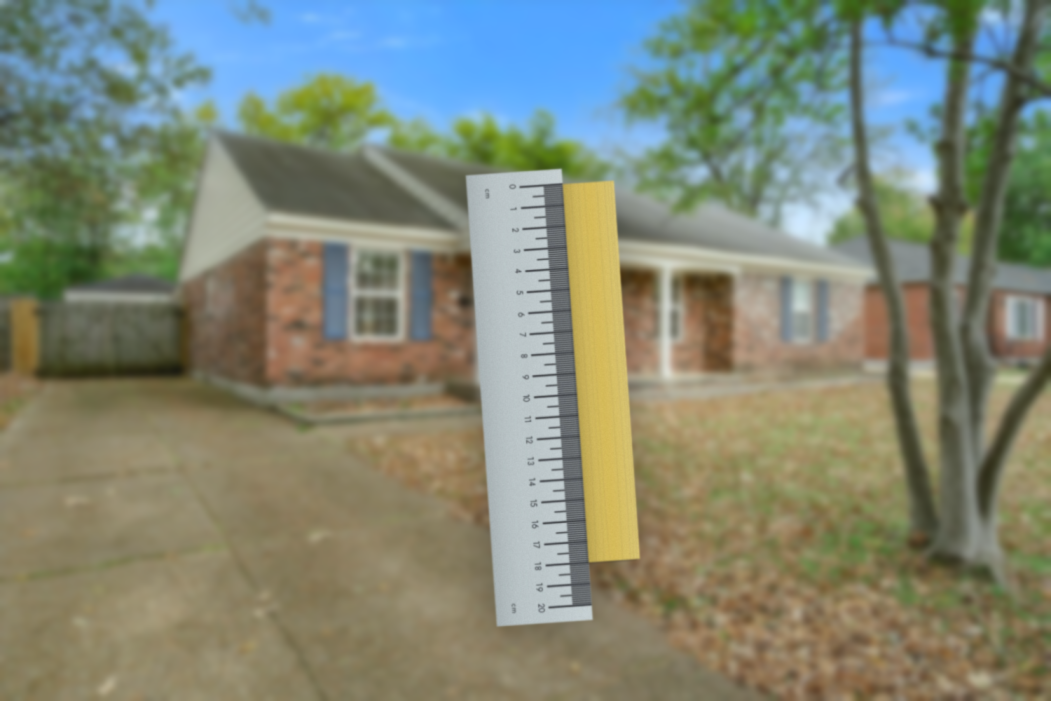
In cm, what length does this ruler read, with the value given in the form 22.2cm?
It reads 18cm
